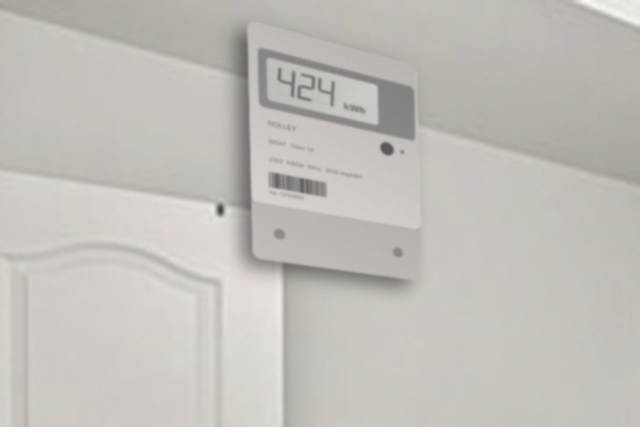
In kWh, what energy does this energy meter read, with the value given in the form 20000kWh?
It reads 424kWh
